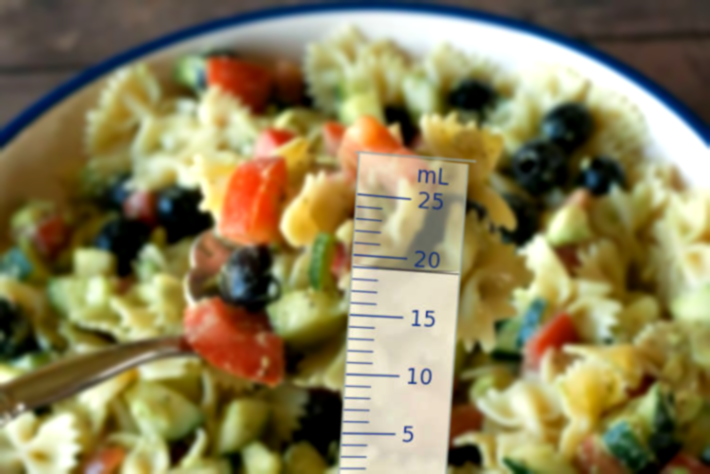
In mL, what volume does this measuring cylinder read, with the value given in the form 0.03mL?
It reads 19mL
